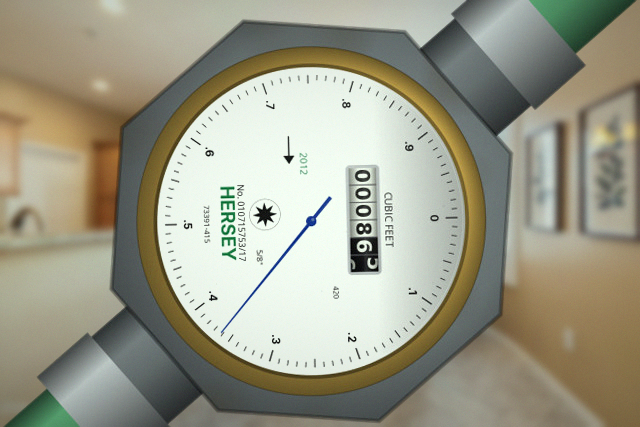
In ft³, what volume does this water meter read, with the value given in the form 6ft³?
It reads 865.36ft³
